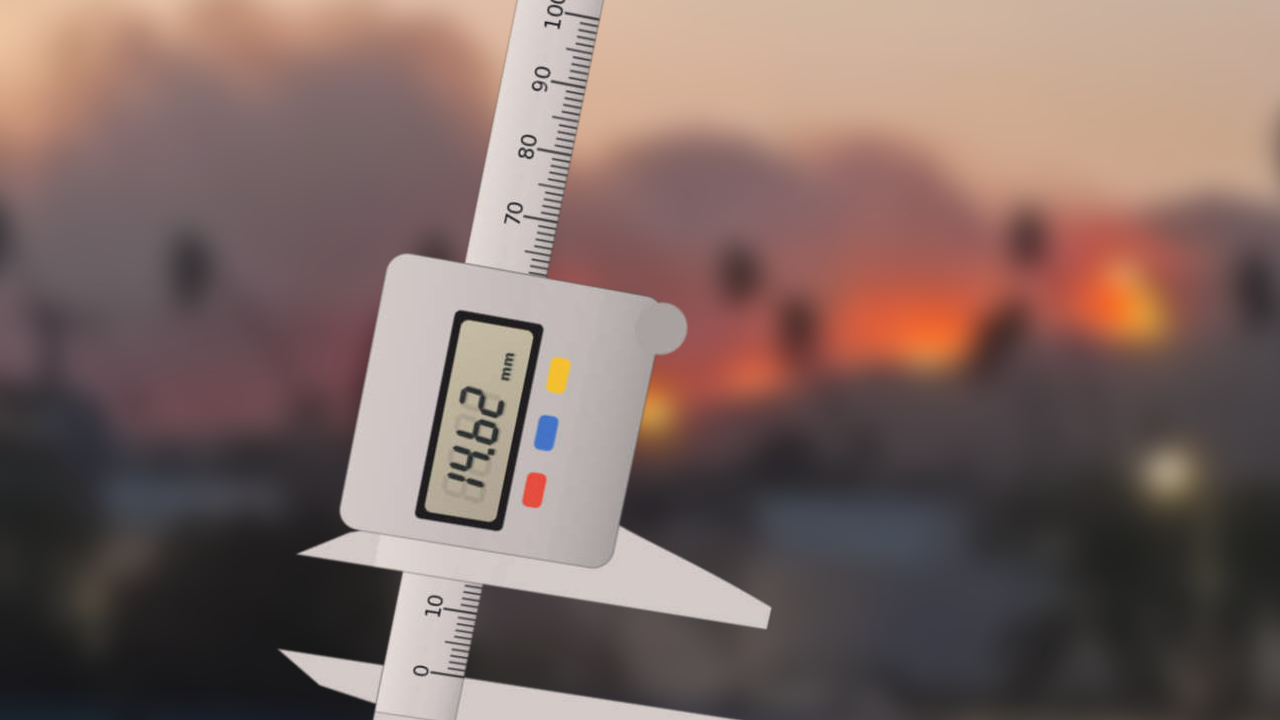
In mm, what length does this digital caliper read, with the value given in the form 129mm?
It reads 14.62mm
